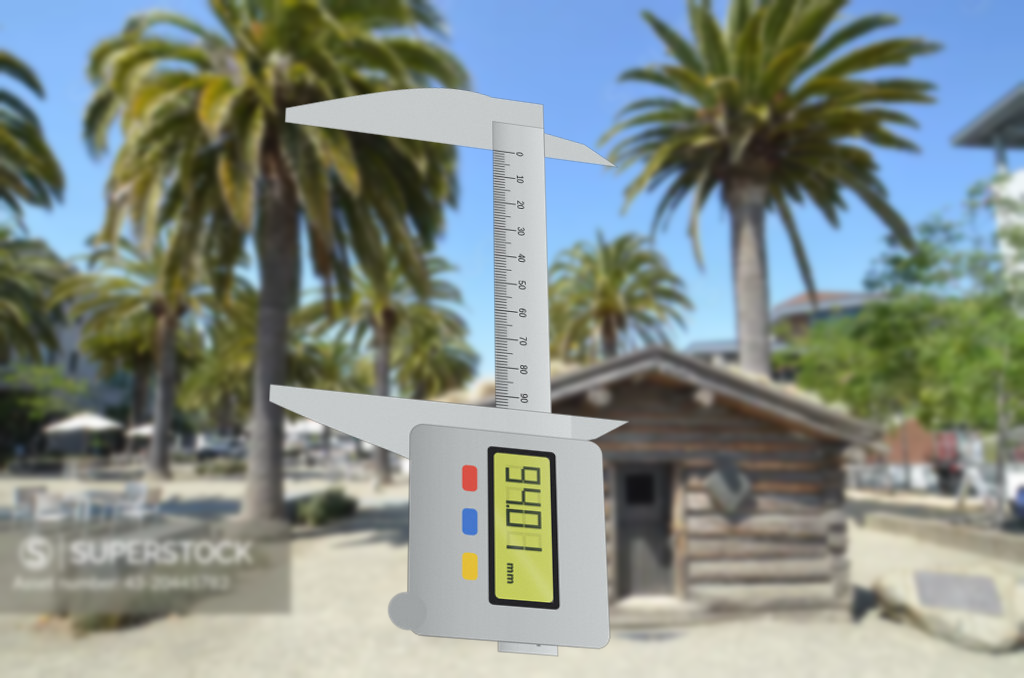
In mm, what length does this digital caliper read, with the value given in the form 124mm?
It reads 94.01mm
